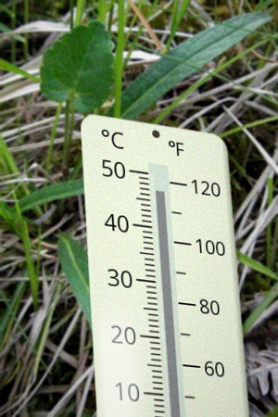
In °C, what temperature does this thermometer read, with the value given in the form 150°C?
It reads 47°C
